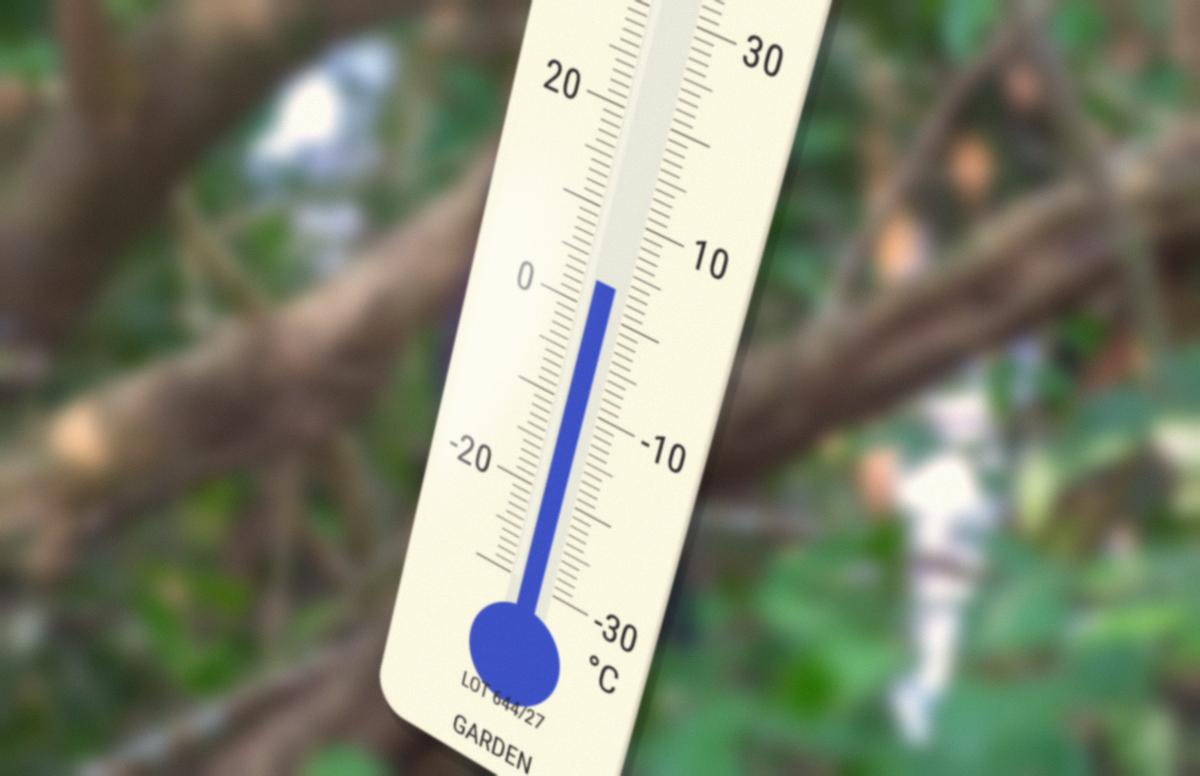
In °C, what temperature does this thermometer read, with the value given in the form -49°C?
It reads 3°C
